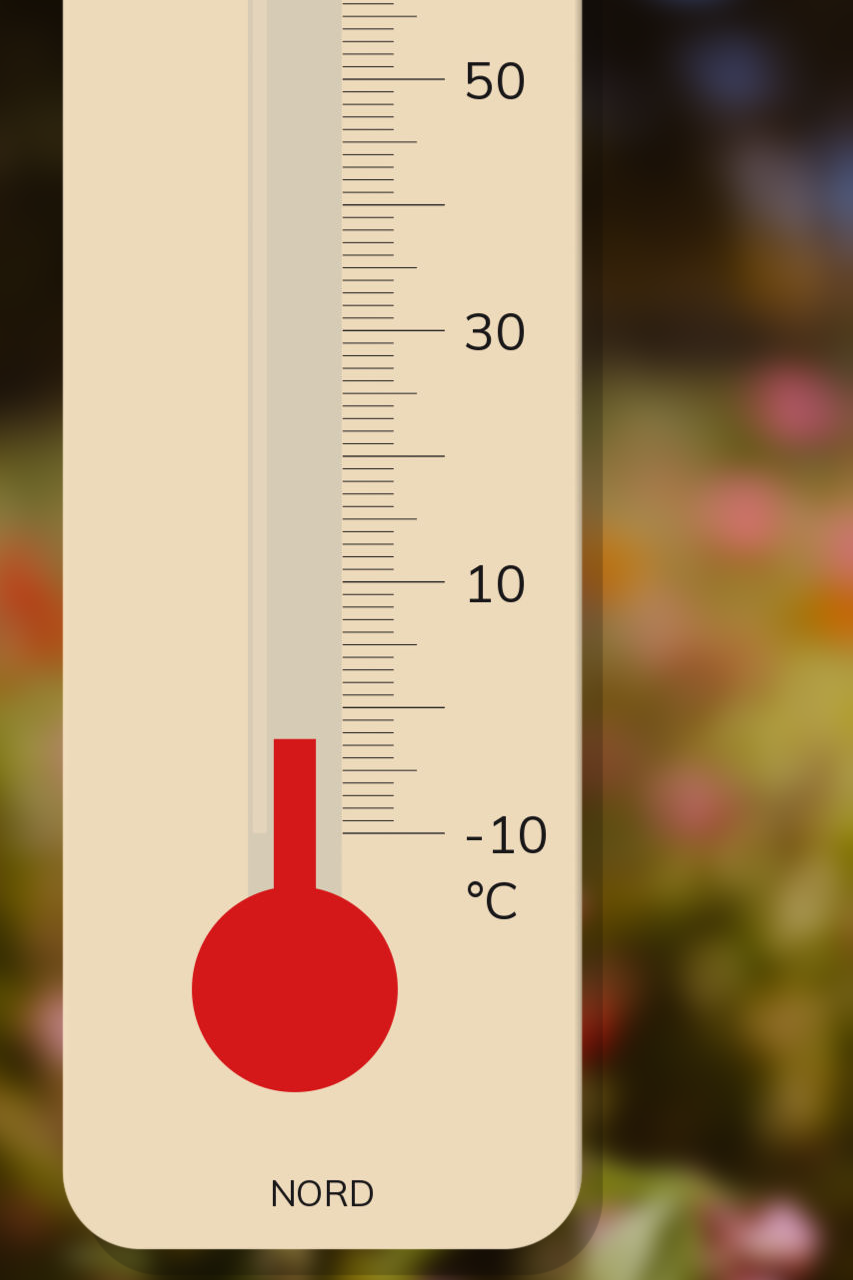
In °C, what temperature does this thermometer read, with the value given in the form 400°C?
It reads -2.5°C
